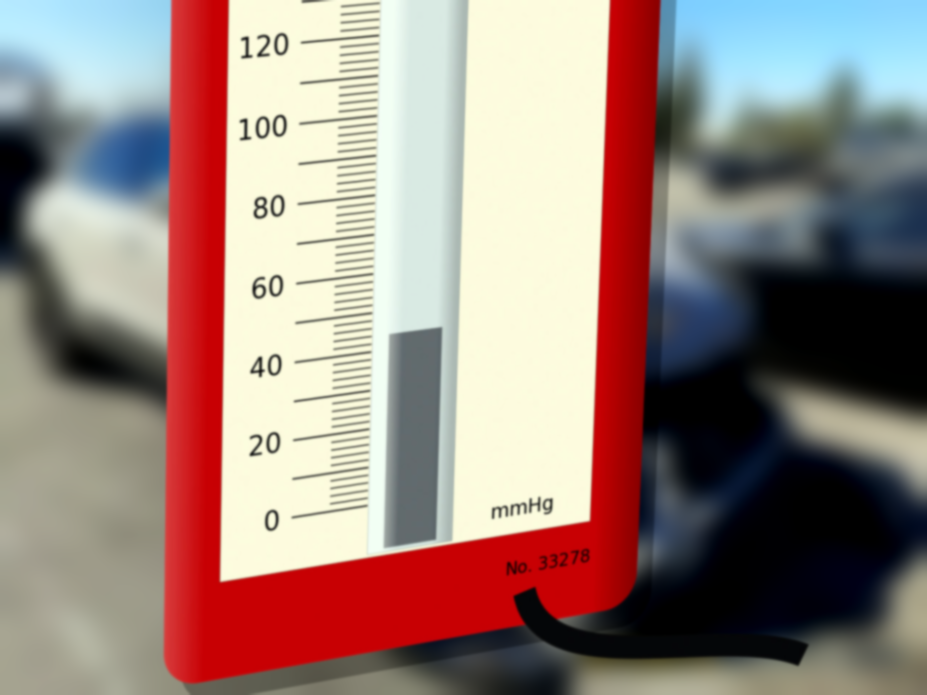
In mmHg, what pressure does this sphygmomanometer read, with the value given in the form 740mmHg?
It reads 44mmHg
